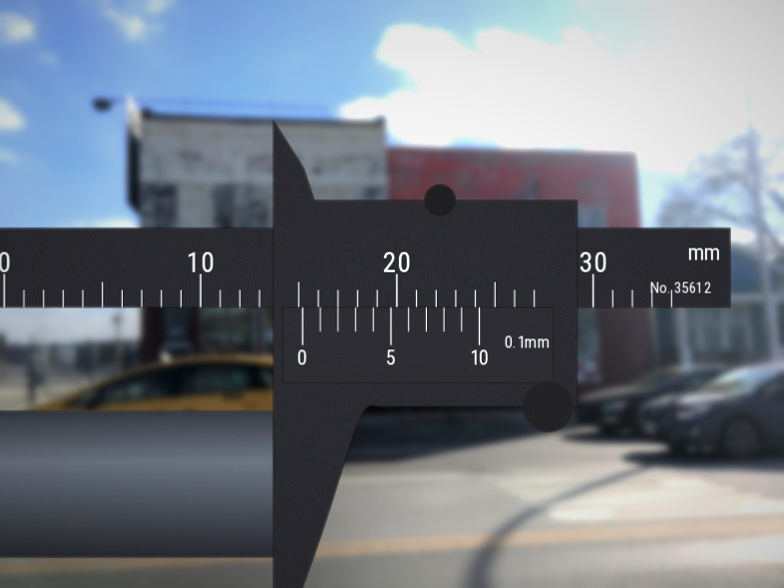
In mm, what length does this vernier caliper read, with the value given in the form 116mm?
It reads 15.2mm
